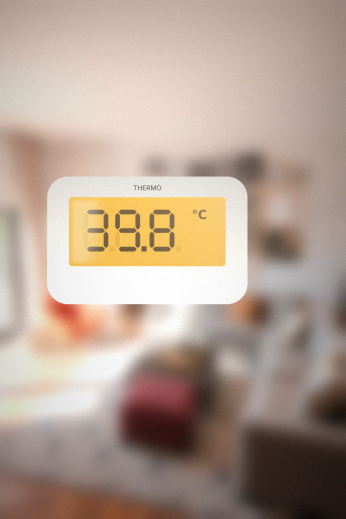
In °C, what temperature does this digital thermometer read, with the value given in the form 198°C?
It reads 39.8°C
